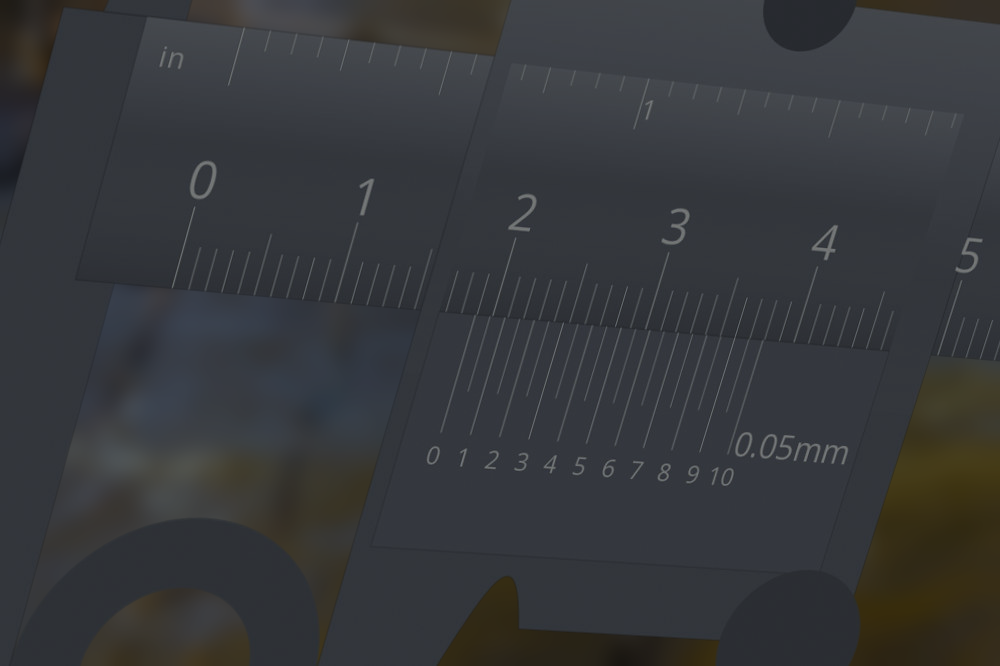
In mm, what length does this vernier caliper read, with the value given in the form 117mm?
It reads 18.9mm
